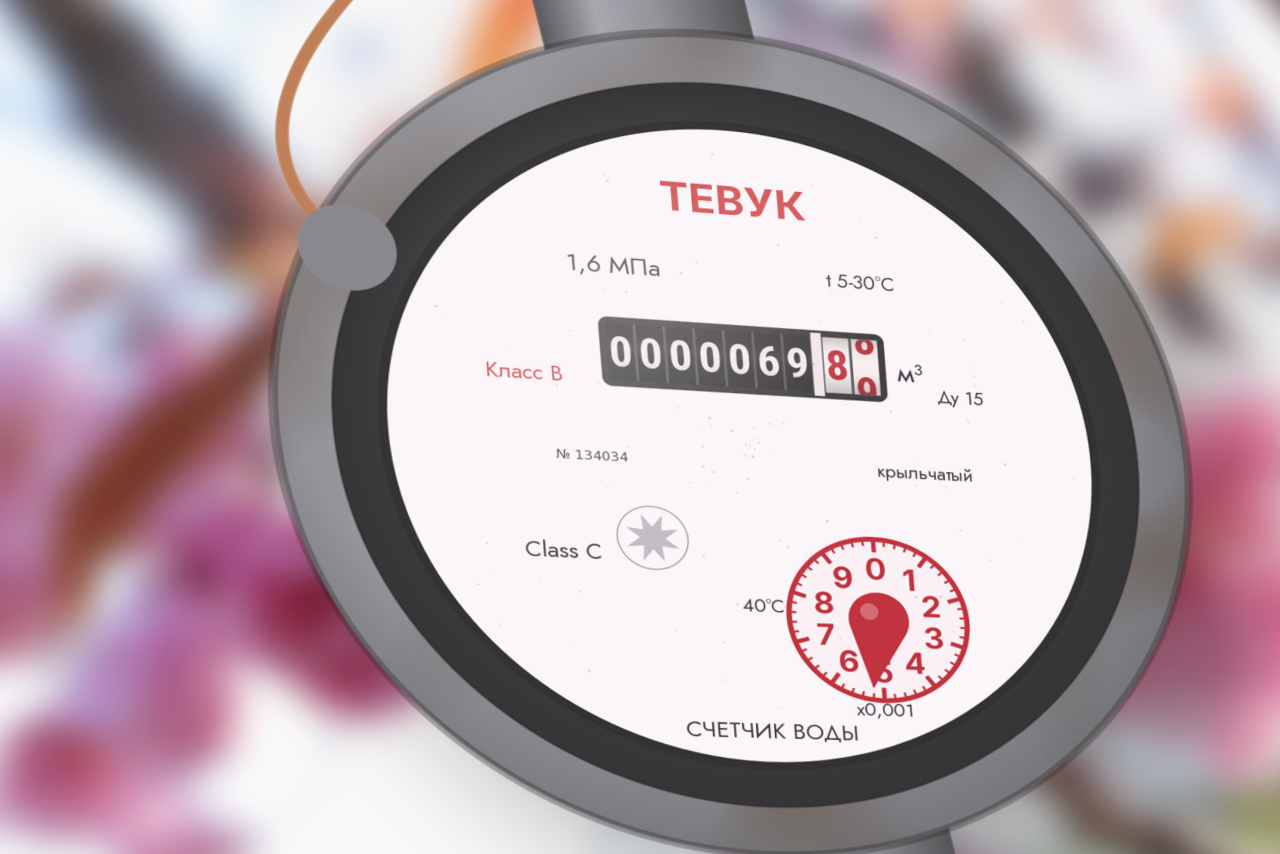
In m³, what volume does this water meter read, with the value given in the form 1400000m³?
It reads 69.885m³
